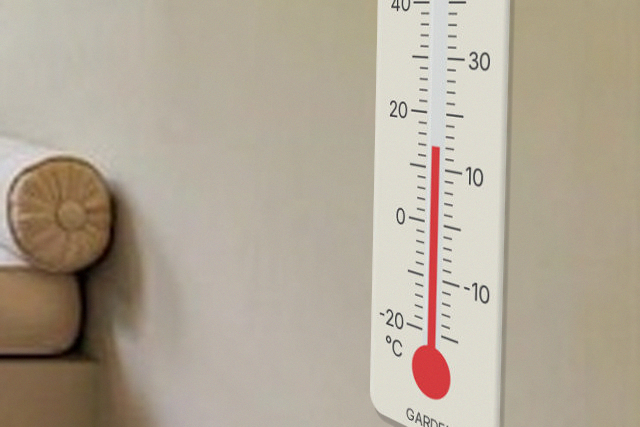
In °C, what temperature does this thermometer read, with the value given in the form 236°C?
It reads 14°C
